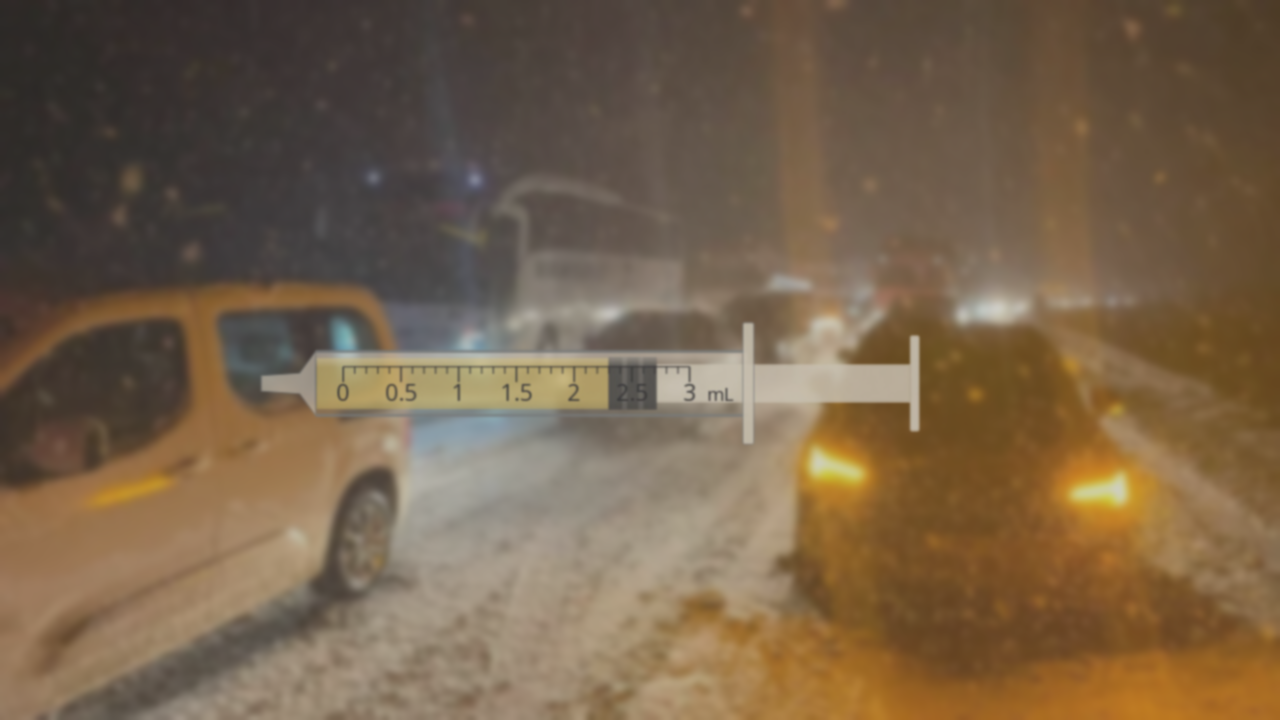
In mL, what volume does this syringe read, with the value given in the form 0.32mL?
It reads 2.3mL
